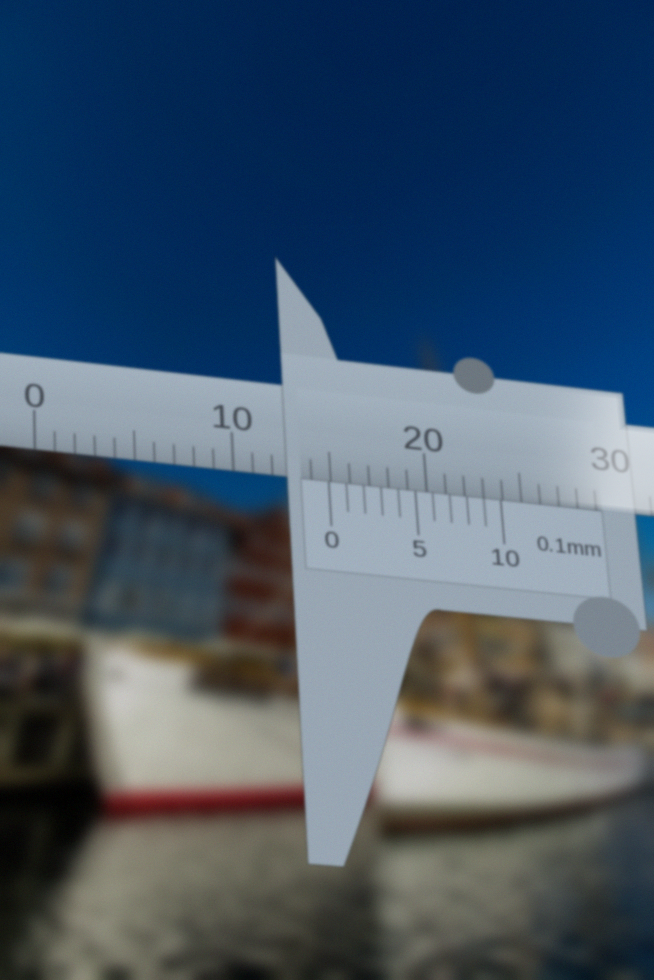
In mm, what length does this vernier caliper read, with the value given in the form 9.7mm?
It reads 14.9mm
